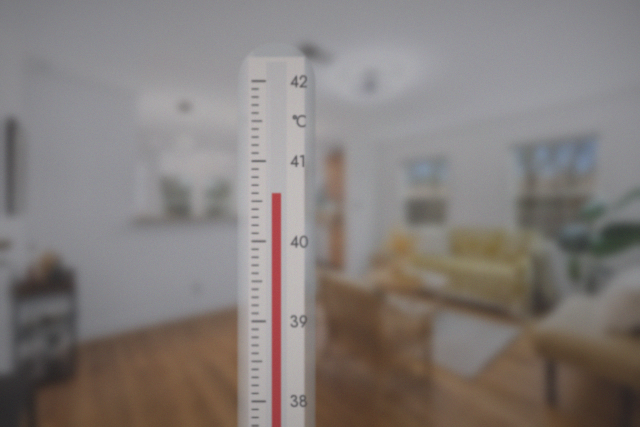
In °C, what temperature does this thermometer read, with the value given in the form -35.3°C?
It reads 40.6°C
